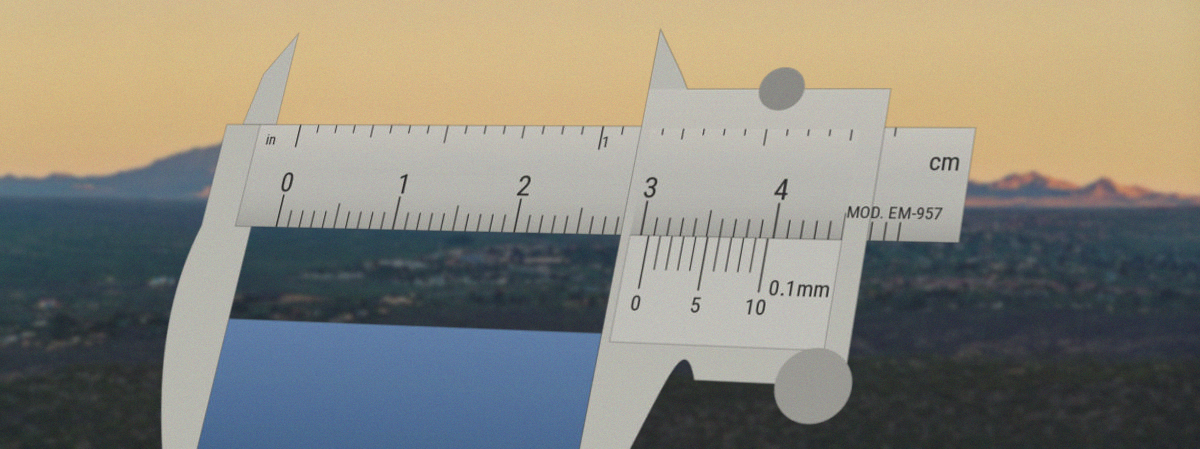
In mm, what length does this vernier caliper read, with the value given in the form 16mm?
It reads 30.6mm
